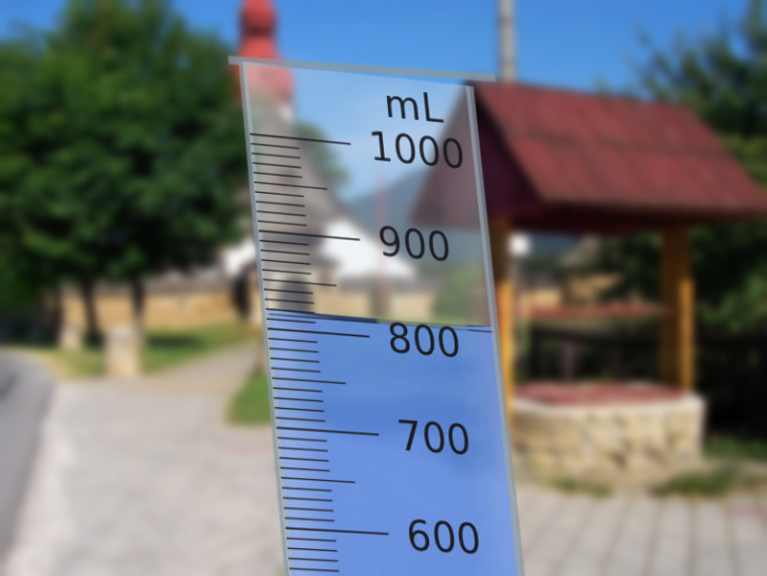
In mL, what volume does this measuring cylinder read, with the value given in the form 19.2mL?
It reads 815mL
